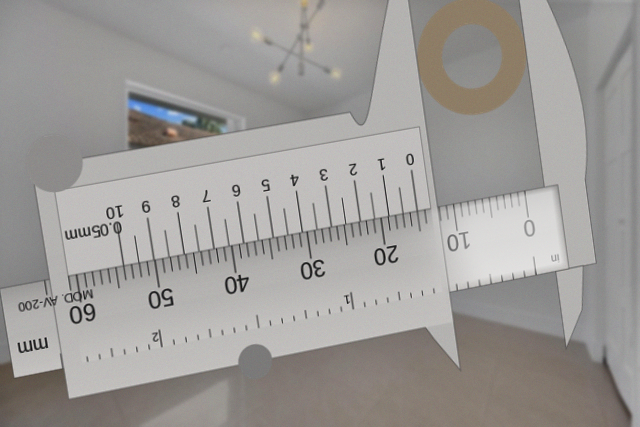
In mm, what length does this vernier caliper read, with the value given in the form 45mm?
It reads 15.0mm
